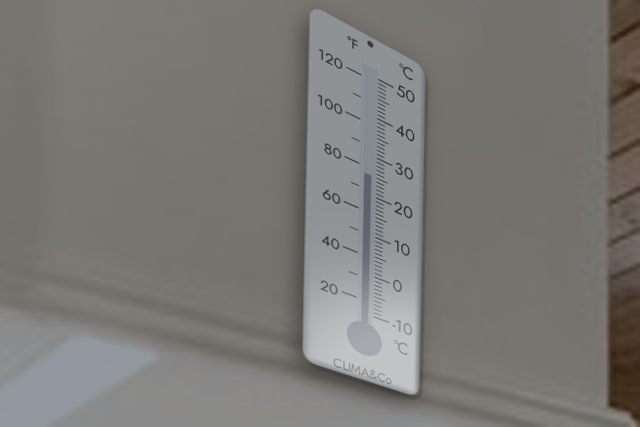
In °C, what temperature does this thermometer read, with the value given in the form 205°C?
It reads 25°C
